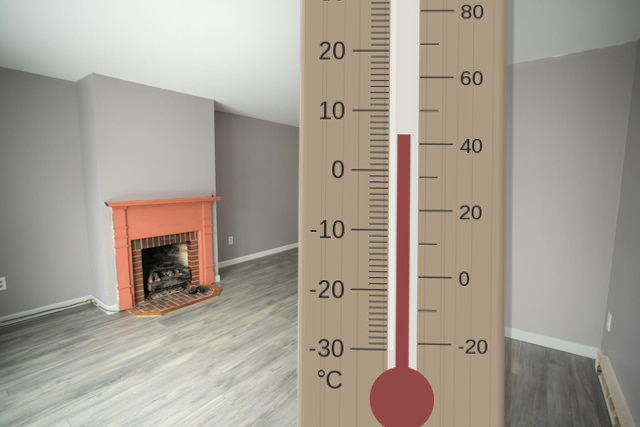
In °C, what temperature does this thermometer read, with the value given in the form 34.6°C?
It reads 6°C
